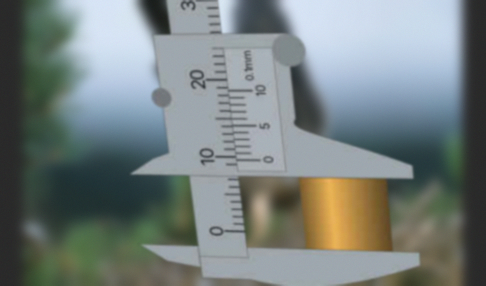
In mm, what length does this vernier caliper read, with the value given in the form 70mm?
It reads 9.6mm
